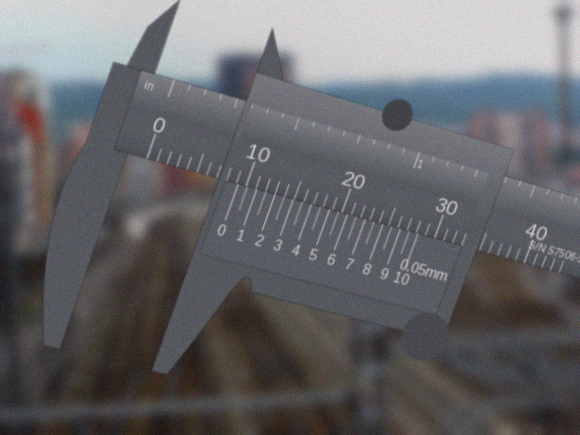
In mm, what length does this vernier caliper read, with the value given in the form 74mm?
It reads 9.2mm
